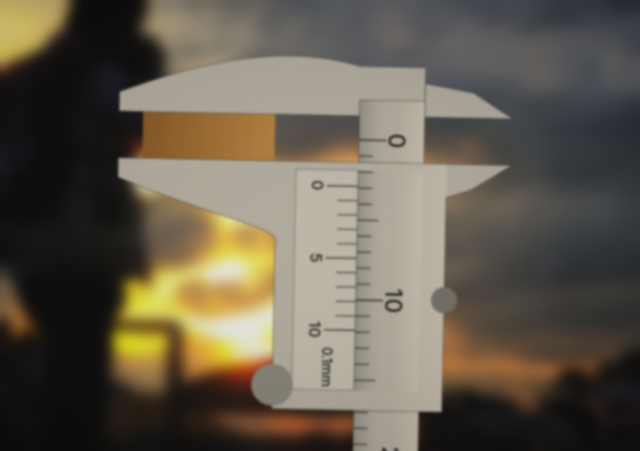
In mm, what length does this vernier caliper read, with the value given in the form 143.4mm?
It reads 2.9mm
